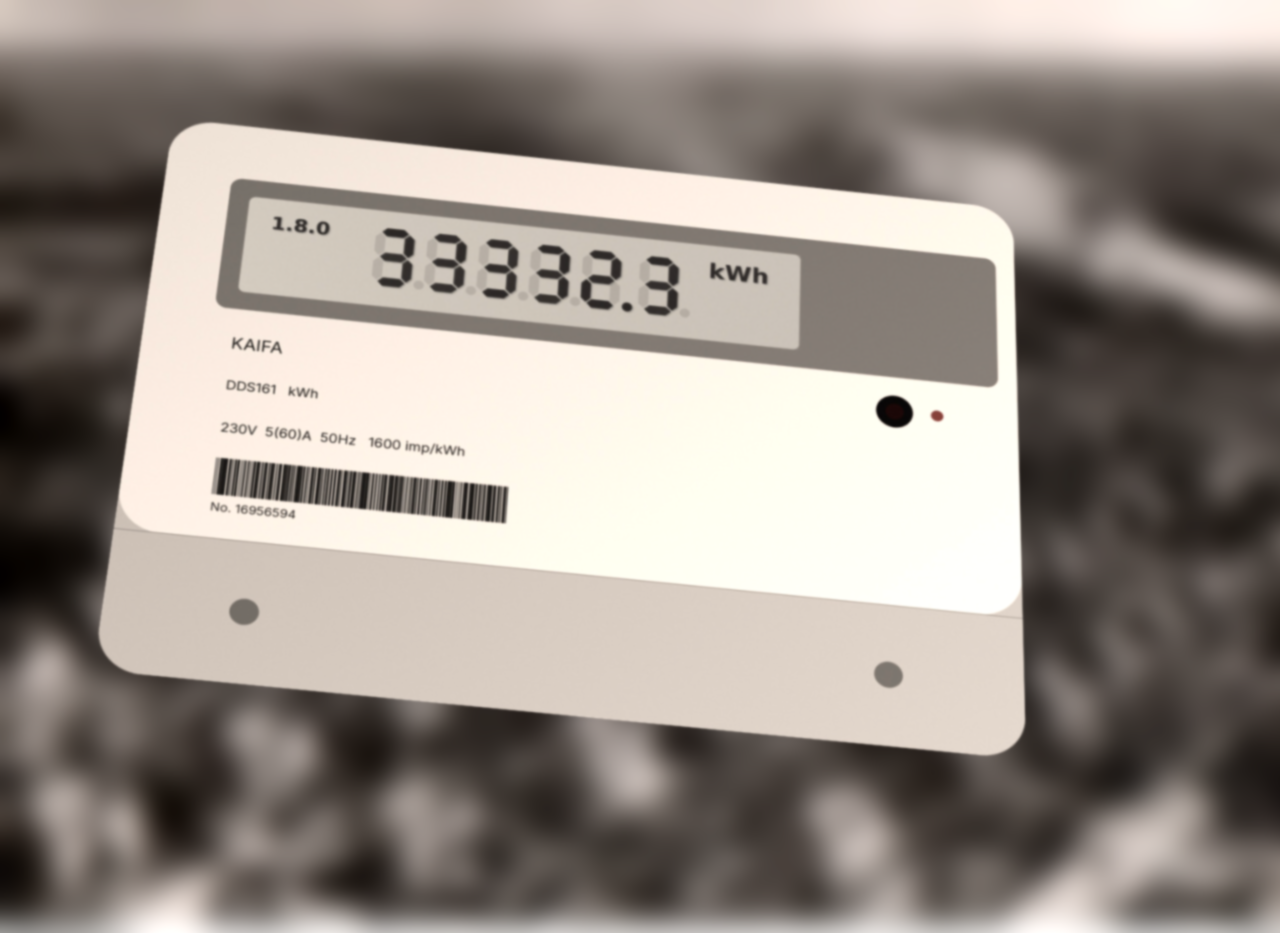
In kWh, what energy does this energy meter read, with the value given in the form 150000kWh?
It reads 33332.3kWh
